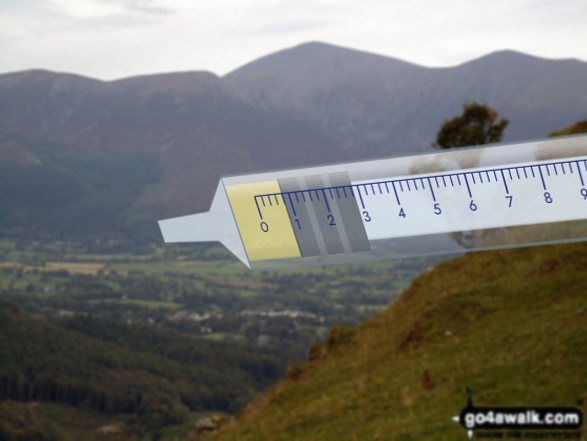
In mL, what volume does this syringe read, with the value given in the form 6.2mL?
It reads 0.8mL
